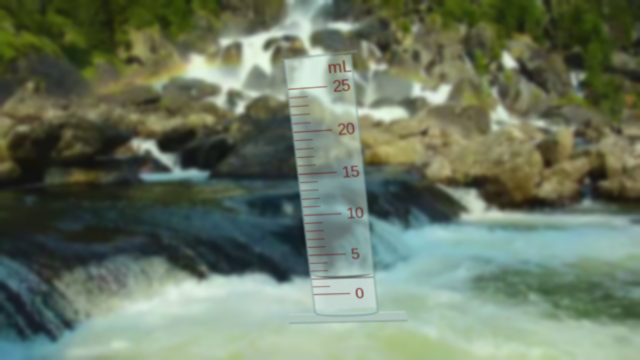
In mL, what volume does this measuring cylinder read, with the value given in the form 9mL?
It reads 2mL
